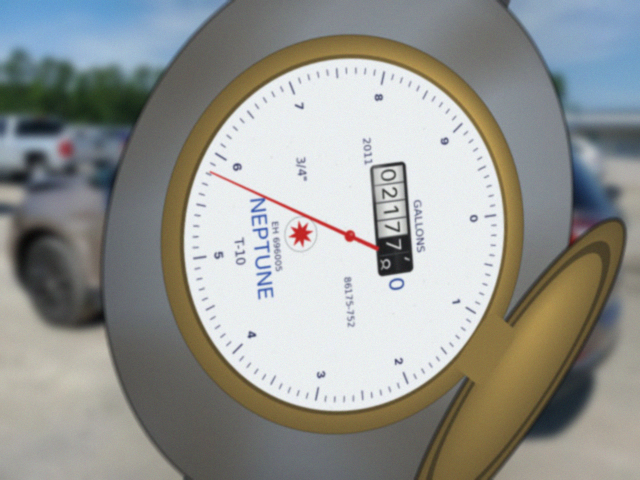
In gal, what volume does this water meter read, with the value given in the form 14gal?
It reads 217775.8gal
